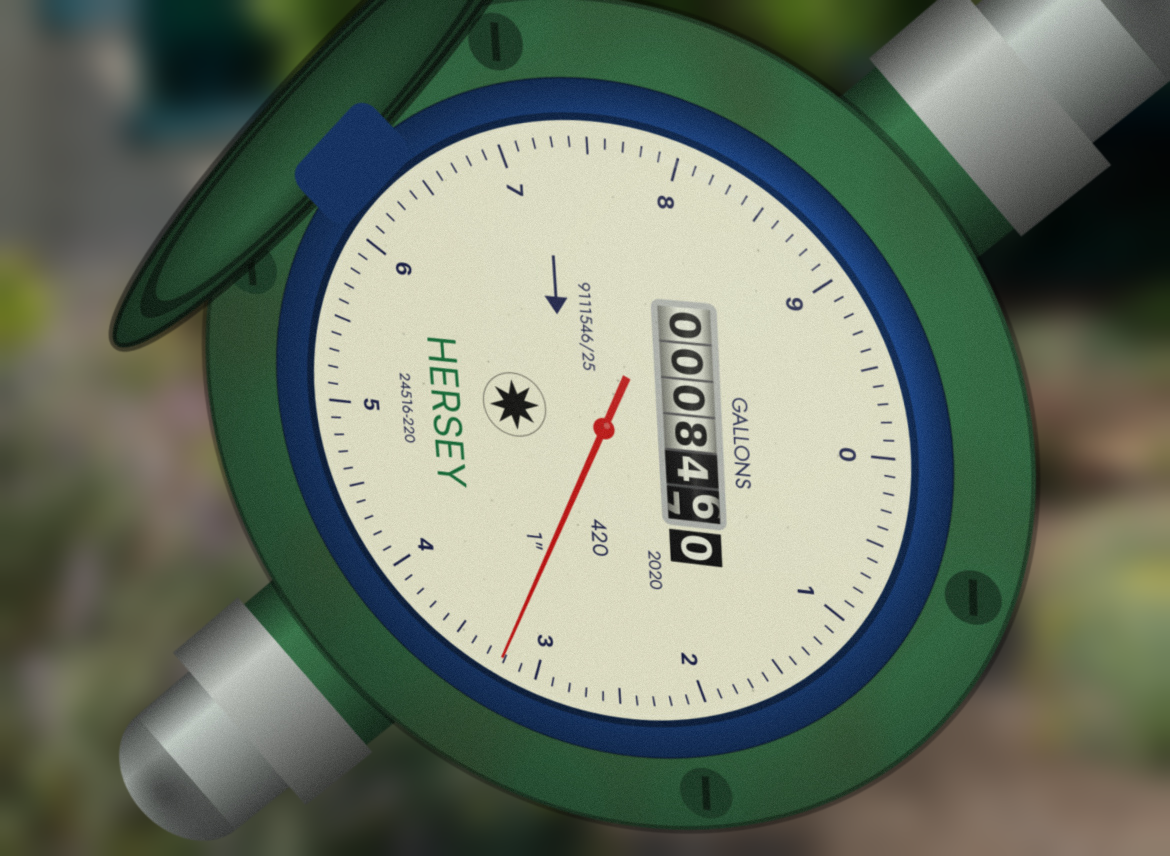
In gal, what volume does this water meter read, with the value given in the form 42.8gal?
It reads 8463.2gal
